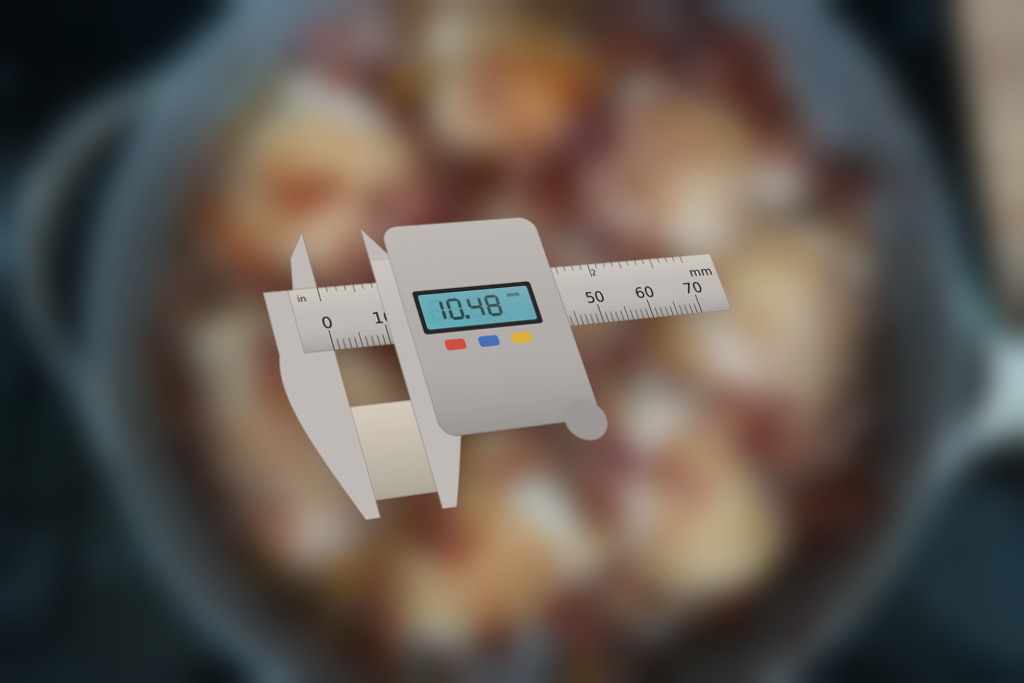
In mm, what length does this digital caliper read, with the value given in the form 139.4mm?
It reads 10.48mm
